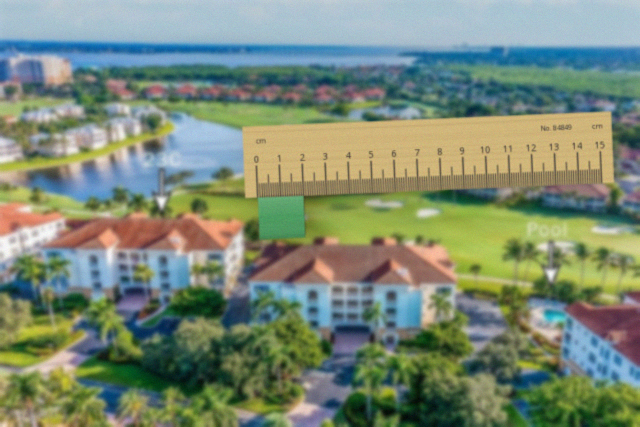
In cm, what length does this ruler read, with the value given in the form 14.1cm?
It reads 2cm
